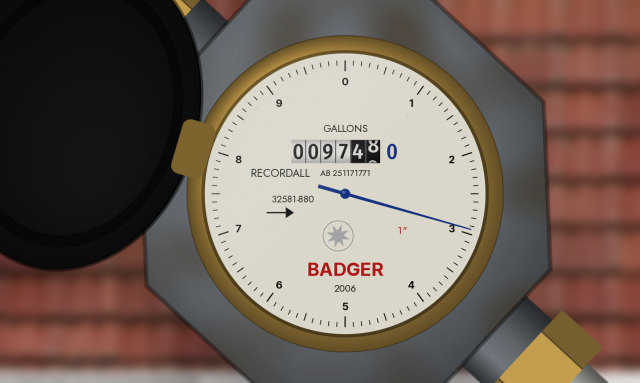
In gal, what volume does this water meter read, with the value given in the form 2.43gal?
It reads 97482.9gal
